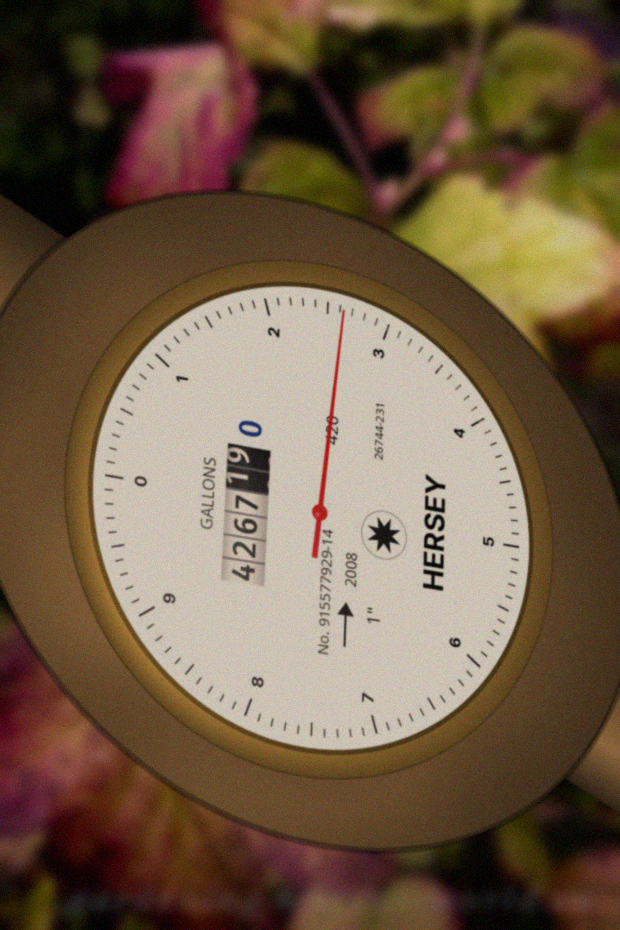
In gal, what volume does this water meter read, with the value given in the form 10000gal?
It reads 4267192.6gal
